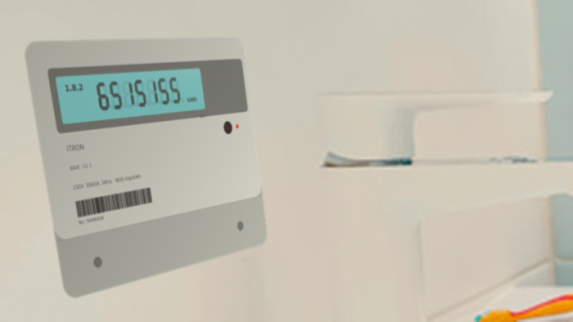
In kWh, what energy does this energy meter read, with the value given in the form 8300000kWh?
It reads 6515155kWh
